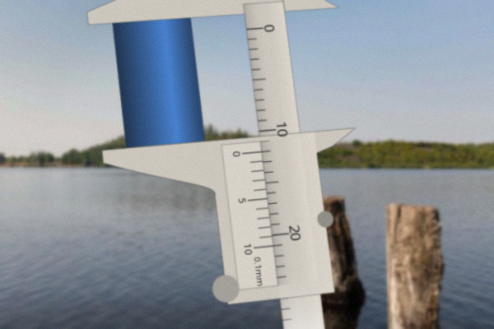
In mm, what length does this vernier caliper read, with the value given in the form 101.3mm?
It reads 12.0mm
